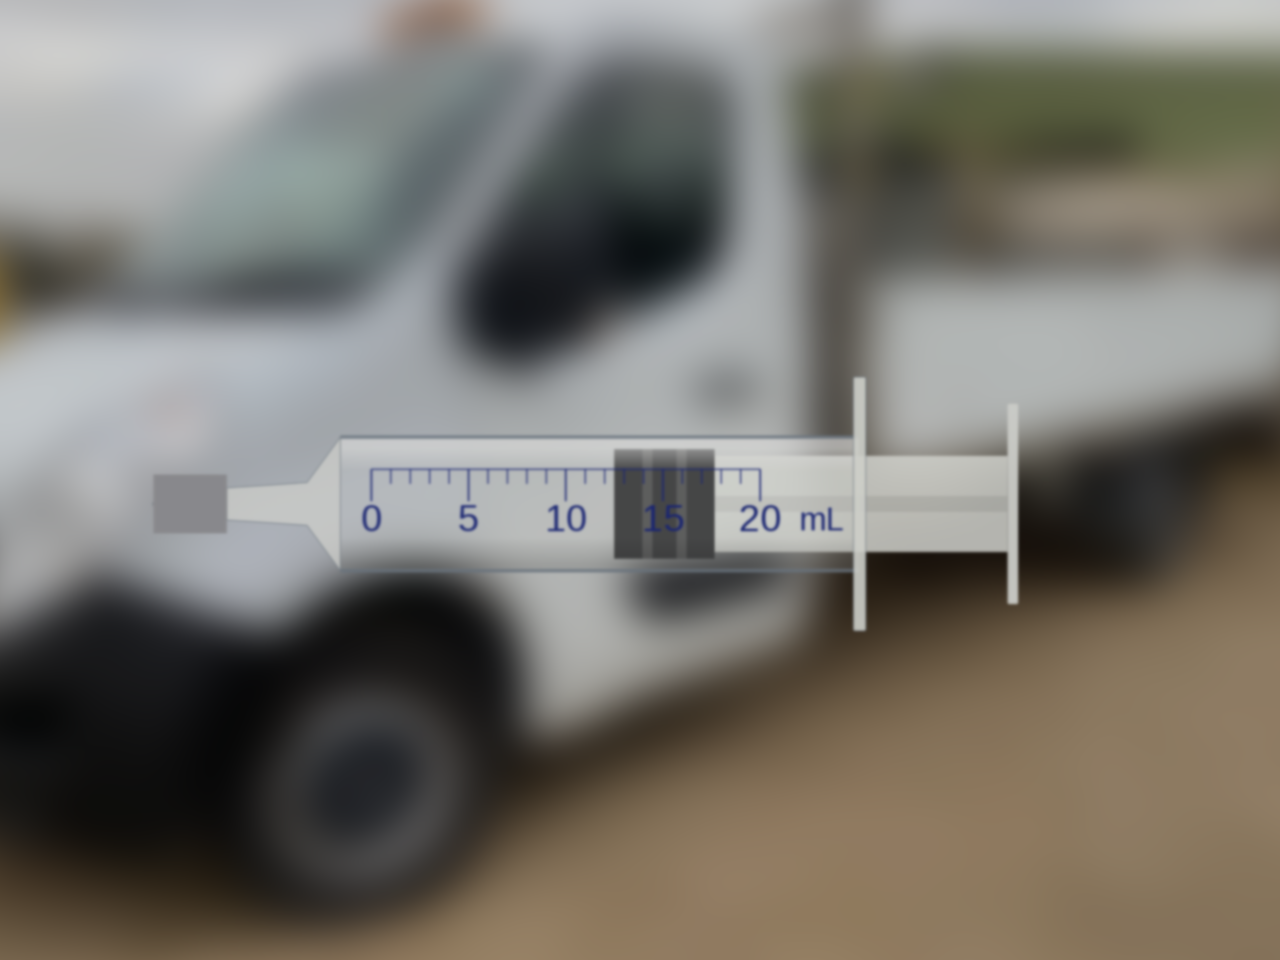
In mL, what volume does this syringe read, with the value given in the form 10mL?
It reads 12.5mL
